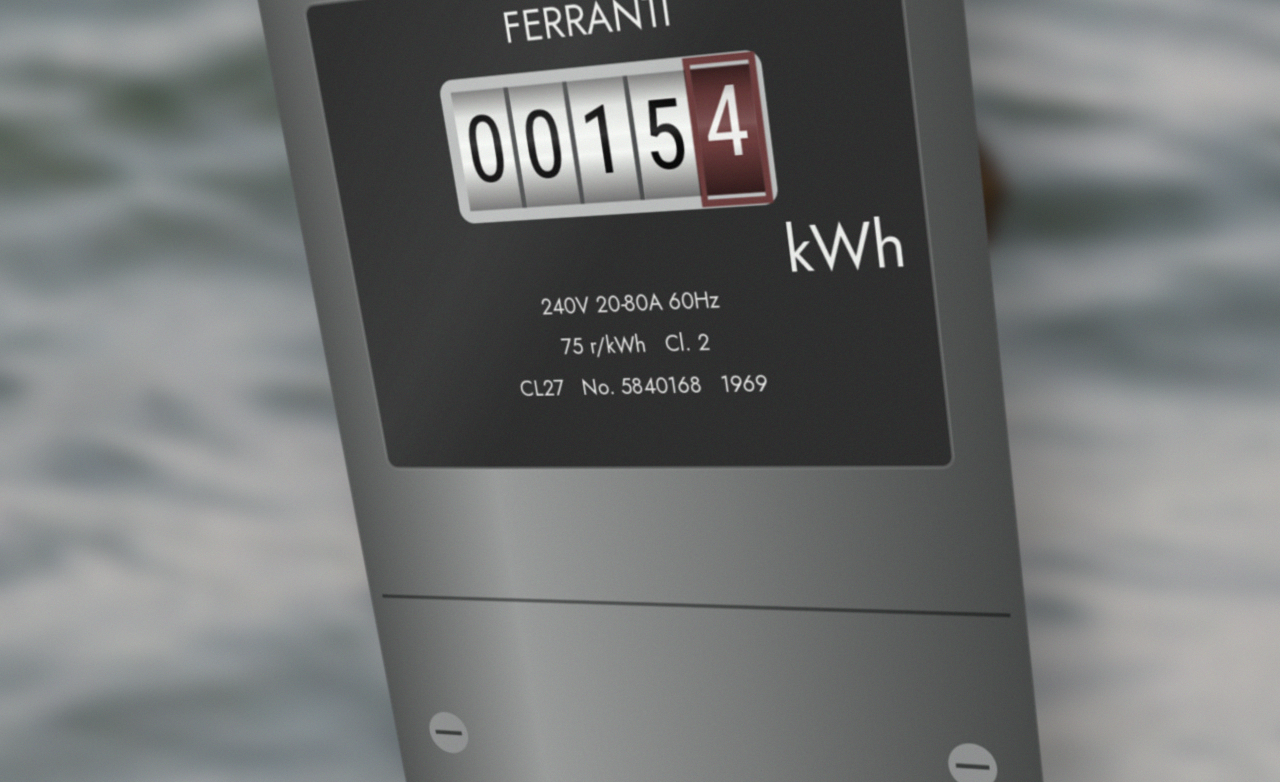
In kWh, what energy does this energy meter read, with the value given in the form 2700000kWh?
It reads 15.4kWh
